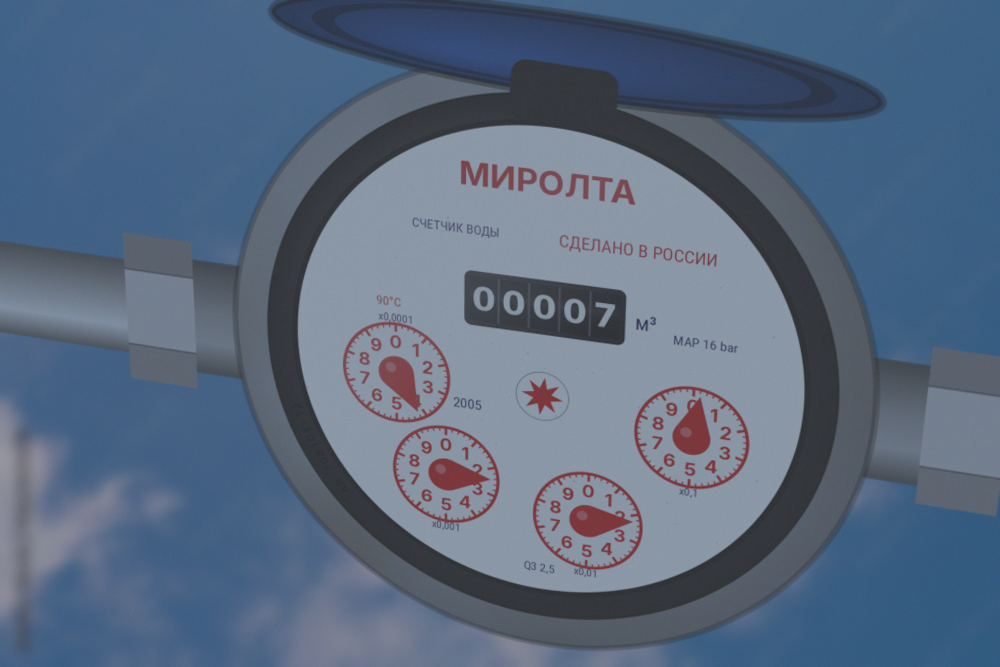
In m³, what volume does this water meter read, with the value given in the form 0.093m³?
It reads 7.0224m³
